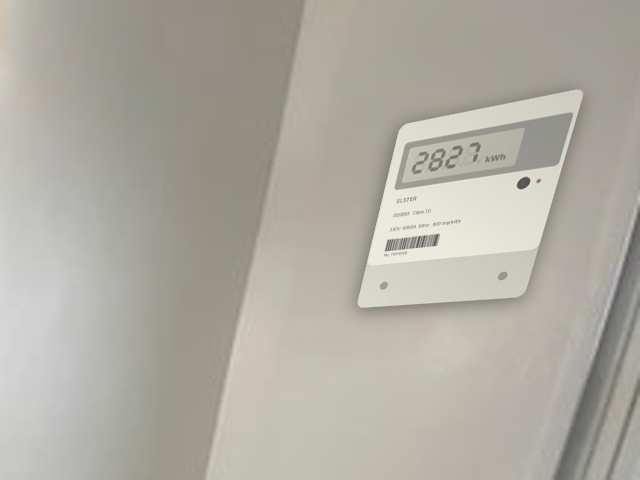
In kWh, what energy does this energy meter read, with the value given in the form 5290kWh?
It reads 2827kWh
